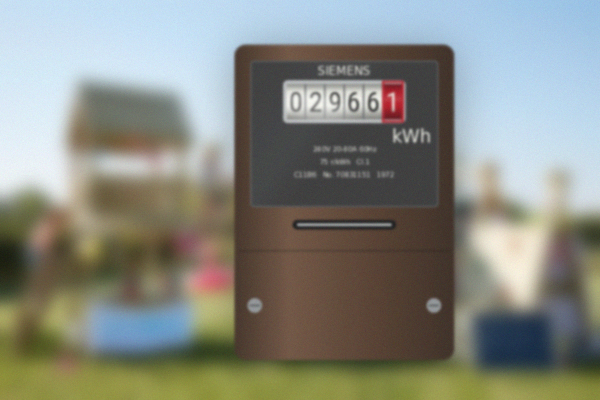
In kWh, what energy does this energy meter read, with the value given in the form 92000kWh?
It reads 2966.1kWh
